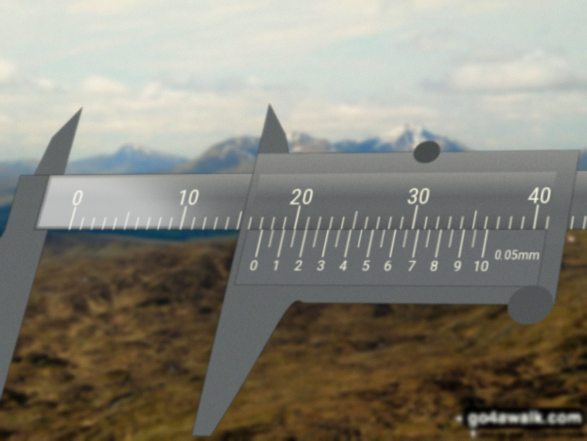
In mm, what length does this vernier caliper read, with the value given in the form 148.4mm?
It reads 17.2mm
